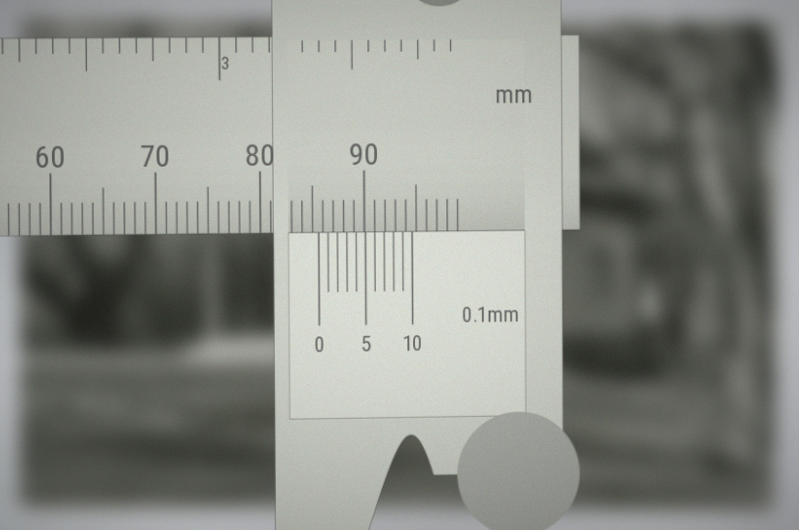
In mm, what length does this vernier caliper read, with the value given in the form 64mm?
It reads 85.6mm
